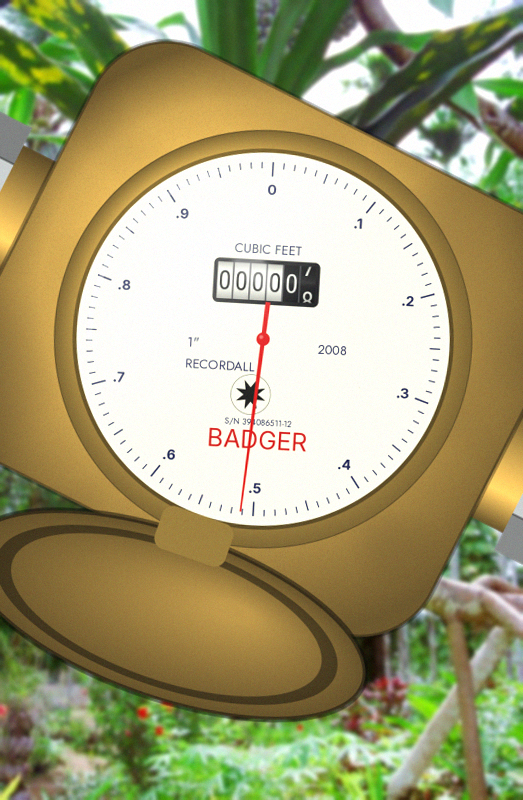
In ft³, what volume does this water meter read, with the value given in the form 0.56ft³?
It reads 7.51ft³
